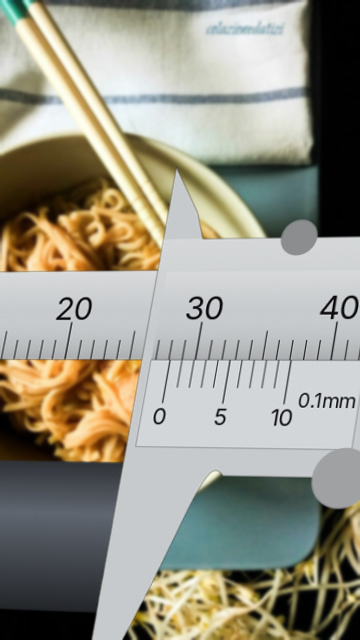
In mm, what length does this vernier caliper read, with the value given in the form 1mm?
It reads 28.1mm
